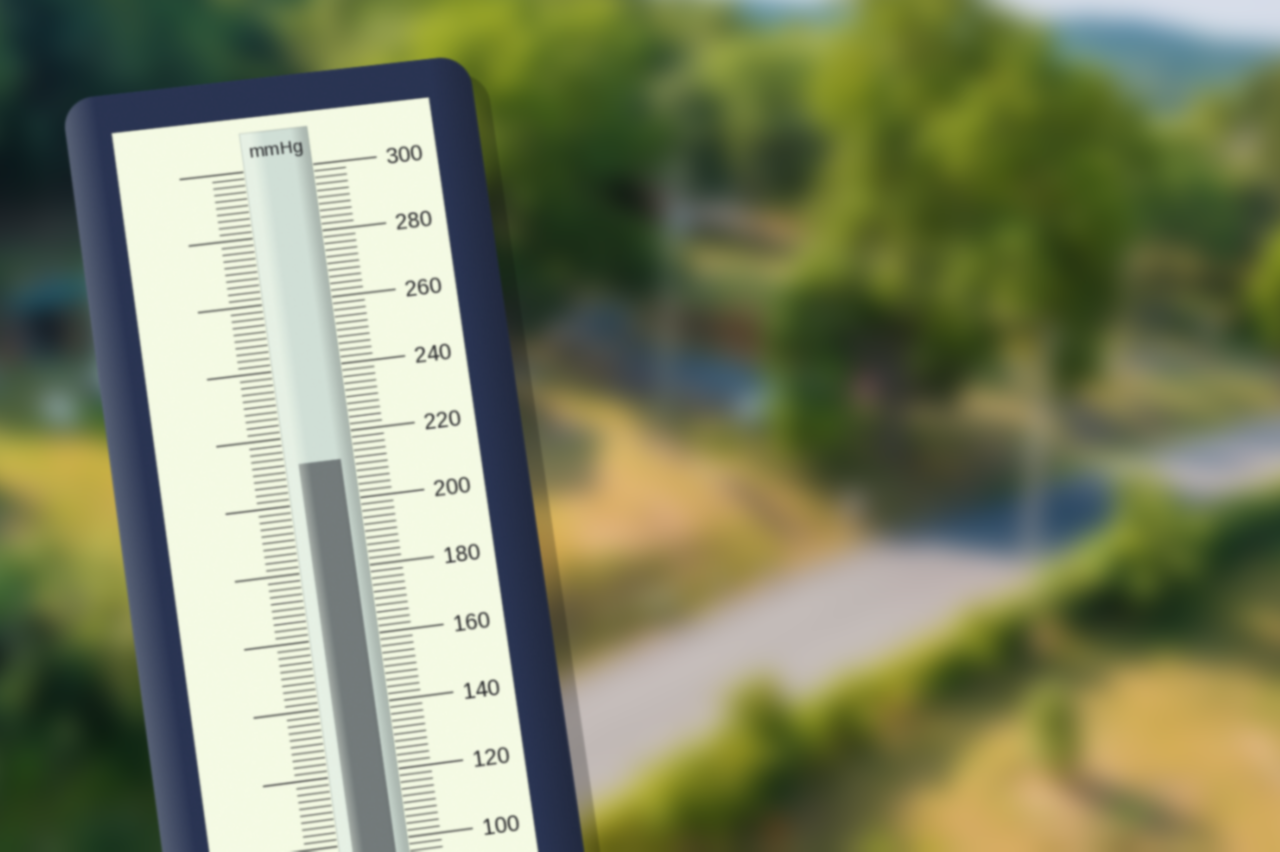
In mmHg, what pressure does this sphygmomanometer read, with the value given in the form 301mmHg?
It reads 212mmHg
